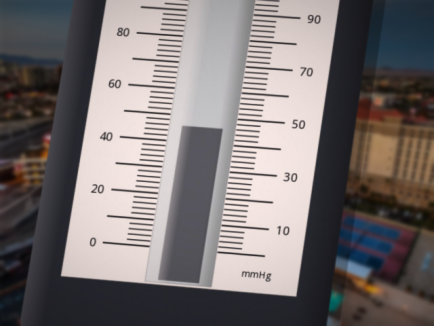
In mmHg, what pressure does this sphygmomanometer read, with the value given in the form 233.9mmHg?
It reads 46mmHg
